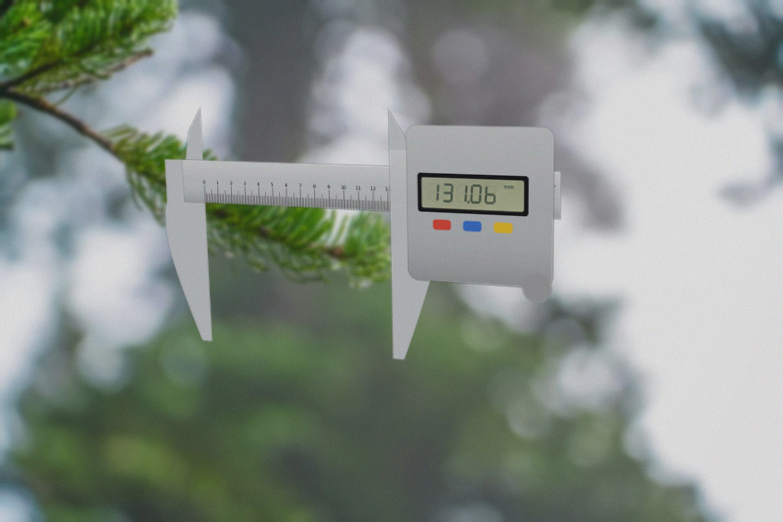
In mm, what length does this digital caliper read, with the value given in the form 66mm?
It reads 131.06mm
